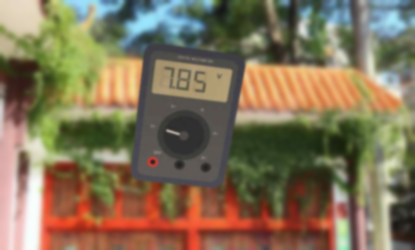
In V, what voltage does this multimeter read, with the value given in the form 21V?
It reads 7.85V
